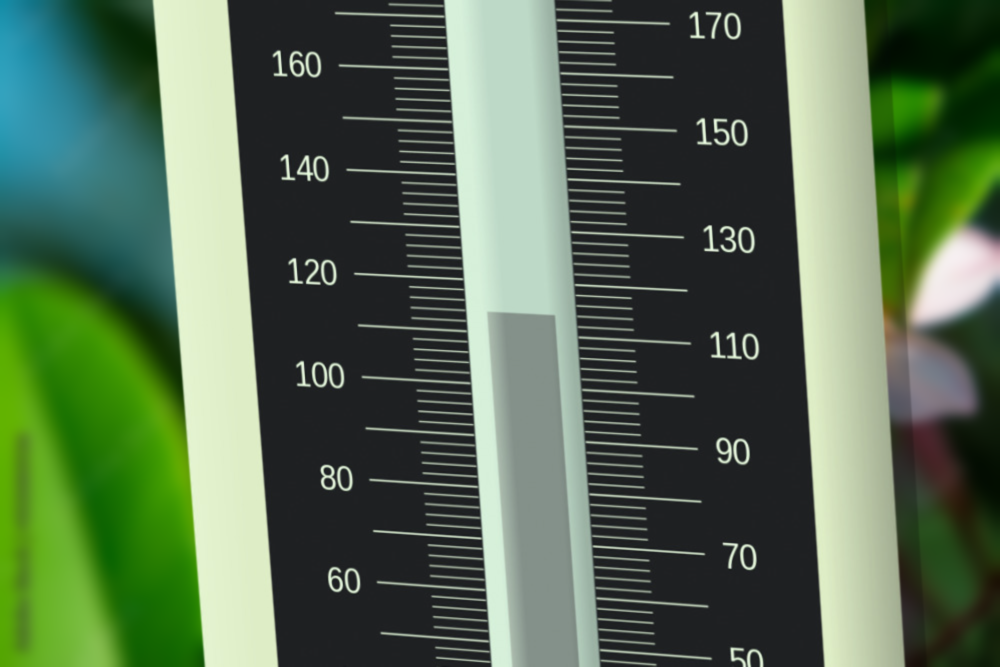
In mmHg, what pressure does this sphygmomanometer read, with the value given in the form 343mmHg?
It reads 114mmHg
